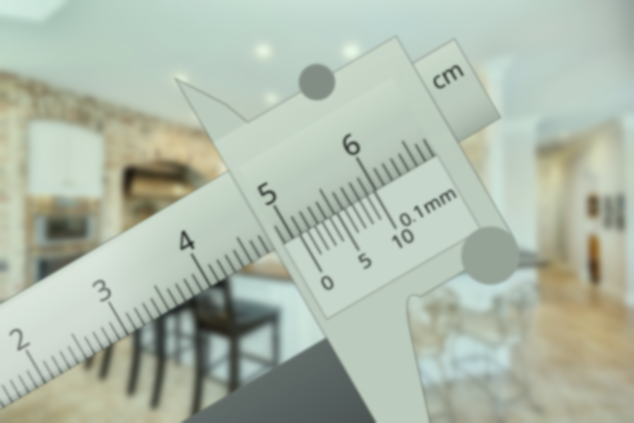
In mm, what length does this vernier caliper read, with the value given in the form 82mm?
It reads 50.8mm
